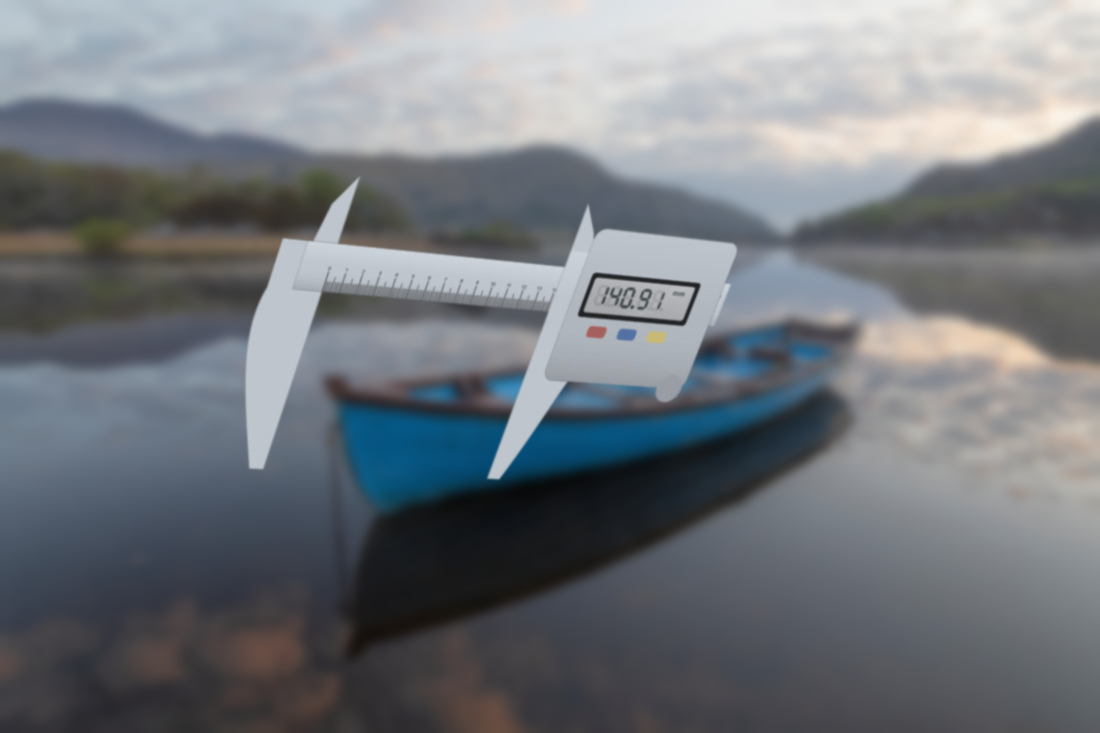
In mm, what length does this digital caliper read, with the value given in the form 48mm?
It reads 140.91mm
